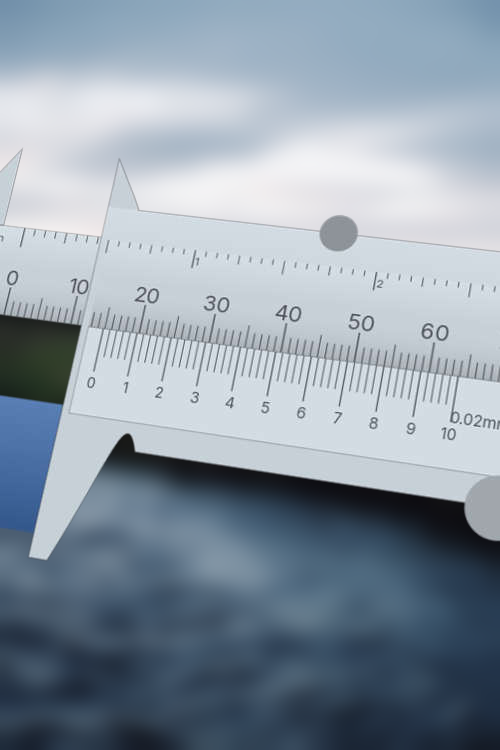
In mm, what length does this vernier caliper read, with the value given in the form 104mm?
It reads 14.8mm
